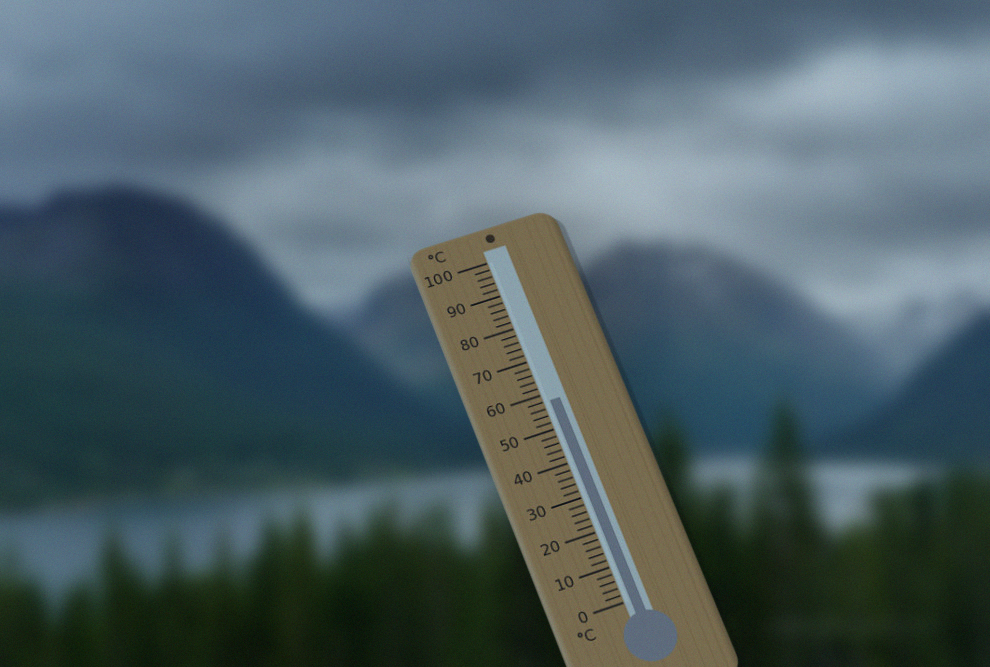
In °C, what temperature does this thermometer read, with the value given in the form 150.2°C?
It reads 58°C
